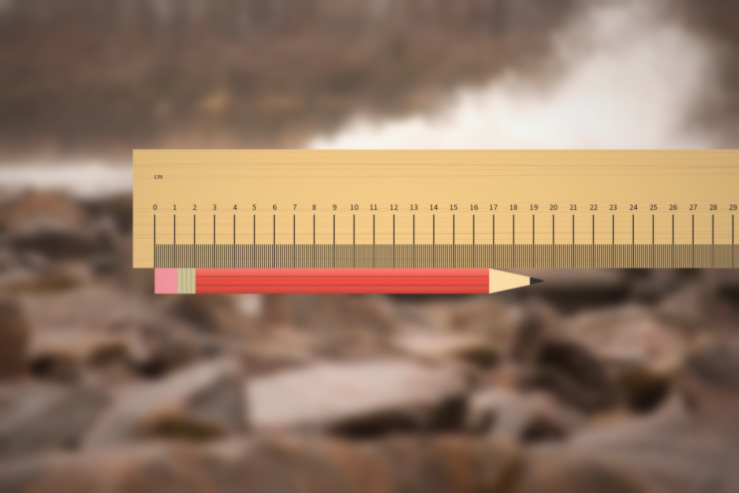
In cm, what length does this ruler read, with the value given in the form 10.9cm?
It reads 19.5cm
